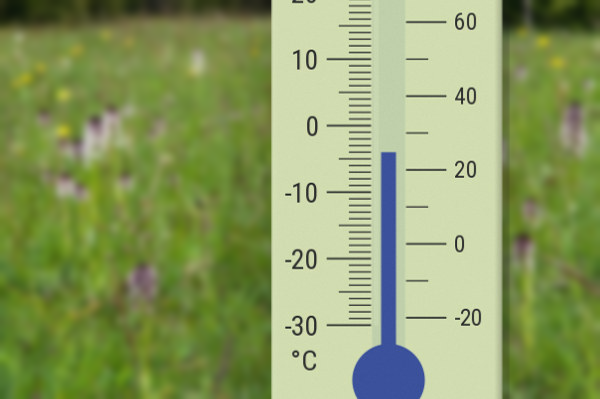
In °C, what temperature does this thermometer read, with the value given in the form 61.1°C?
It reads -4°C
